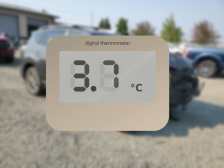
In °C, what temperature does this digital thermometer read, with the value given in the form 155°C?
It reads 3.7°C
